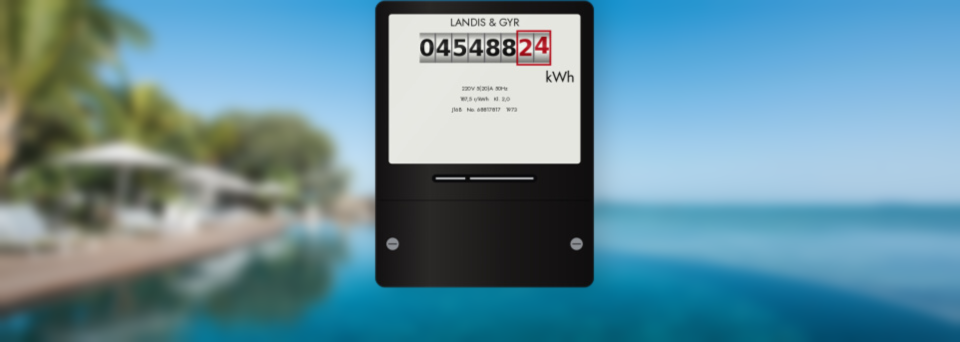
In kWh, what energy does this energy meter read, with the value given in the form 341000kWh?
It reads 45488.24kWh
